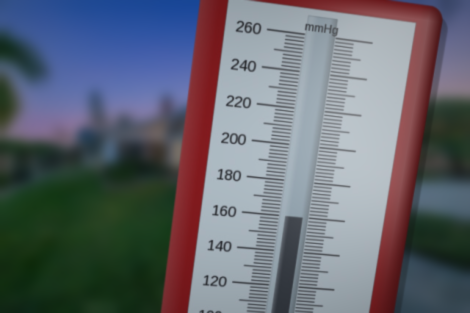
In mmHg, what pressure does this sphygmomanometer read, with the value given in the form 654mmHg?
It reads 160mmHg
